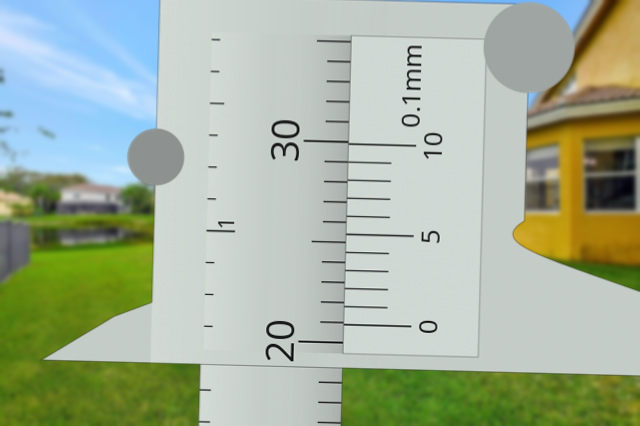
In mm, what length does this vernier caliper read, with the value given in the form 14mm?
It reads 20.9mm
